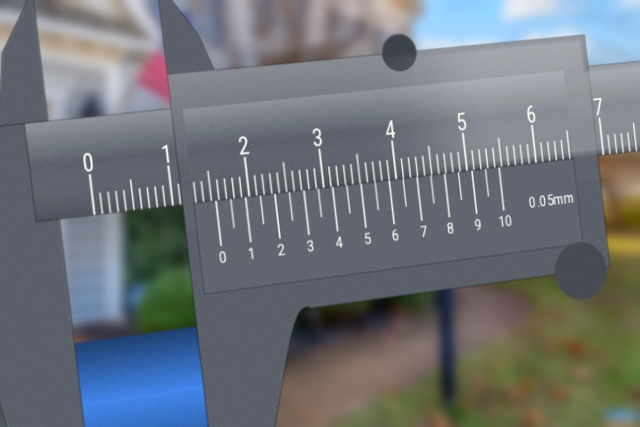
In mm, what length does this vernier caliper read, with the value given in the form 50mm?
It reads 15.6mm
